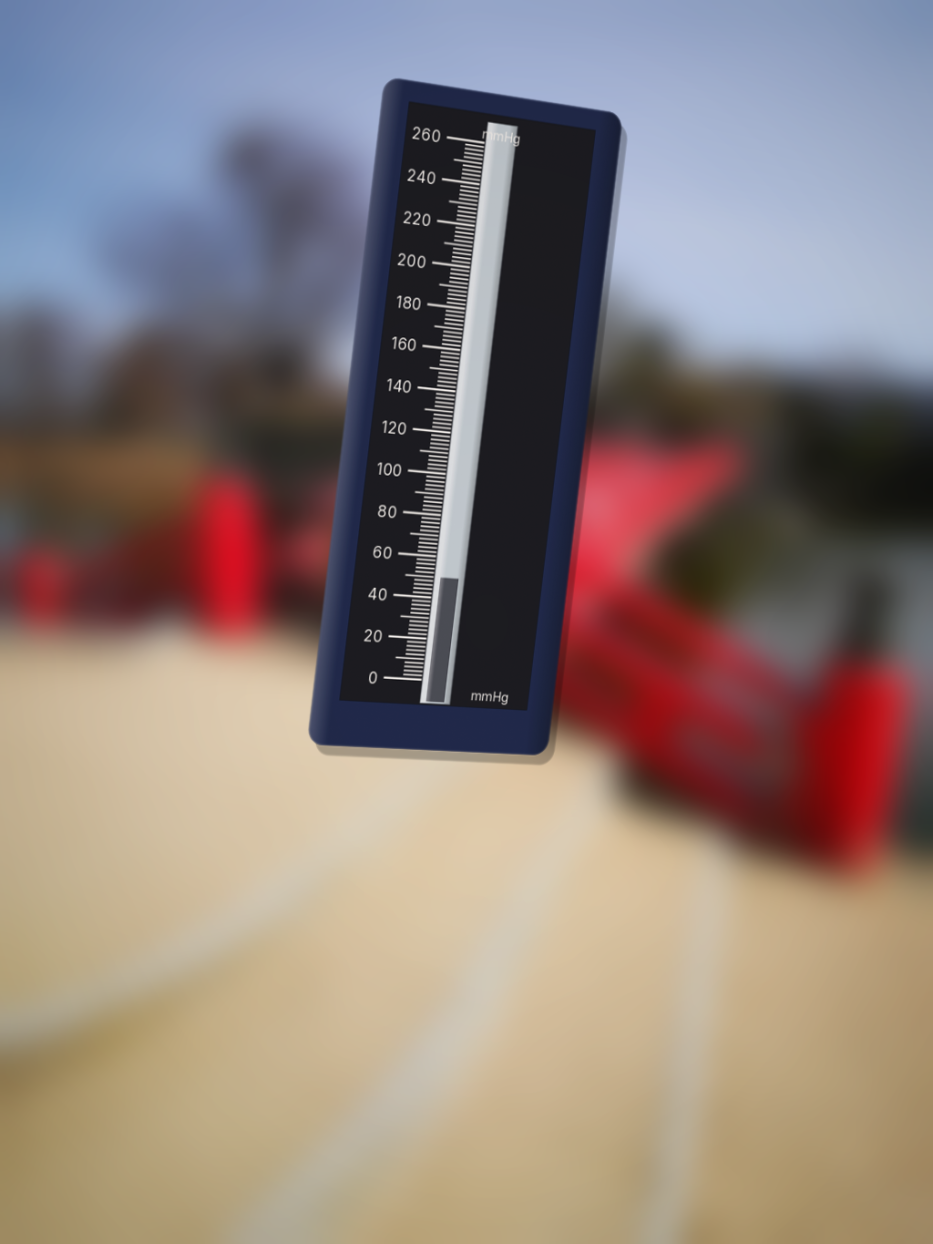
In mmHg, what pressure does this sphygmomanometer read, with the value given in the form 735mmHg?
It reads 50mmHg
